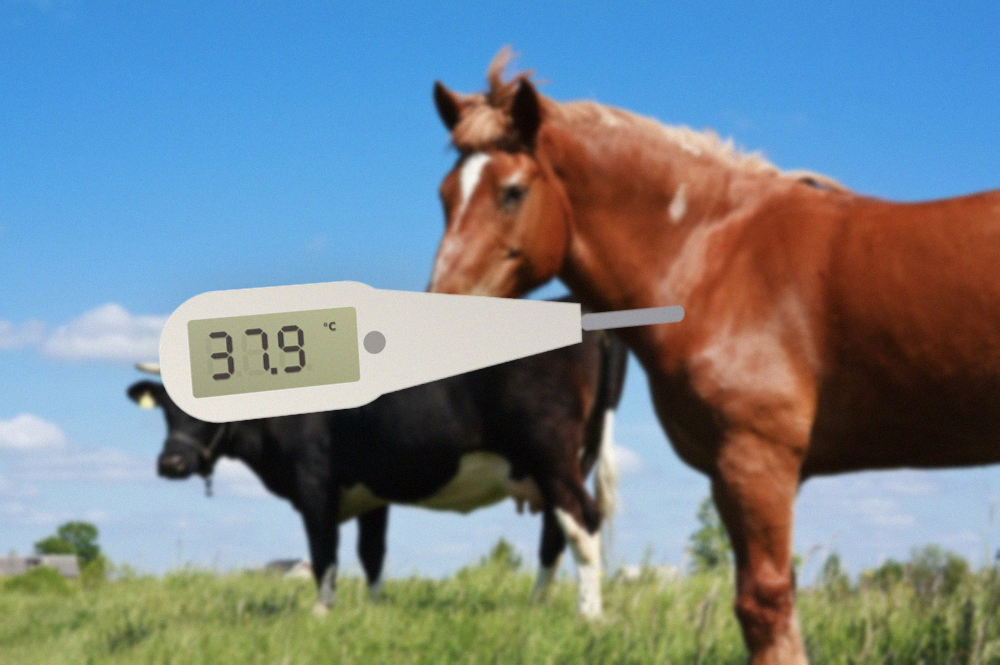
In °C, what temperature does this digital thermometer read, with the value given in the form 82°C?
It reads 37.9°C
